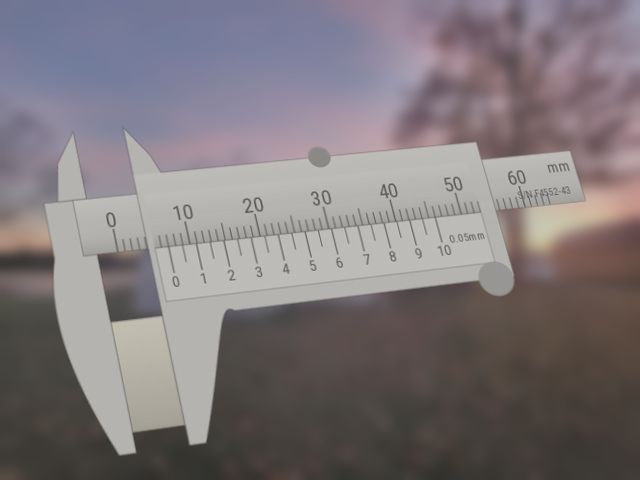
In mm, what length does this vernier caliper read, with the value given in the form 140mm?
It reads 7.0mm
